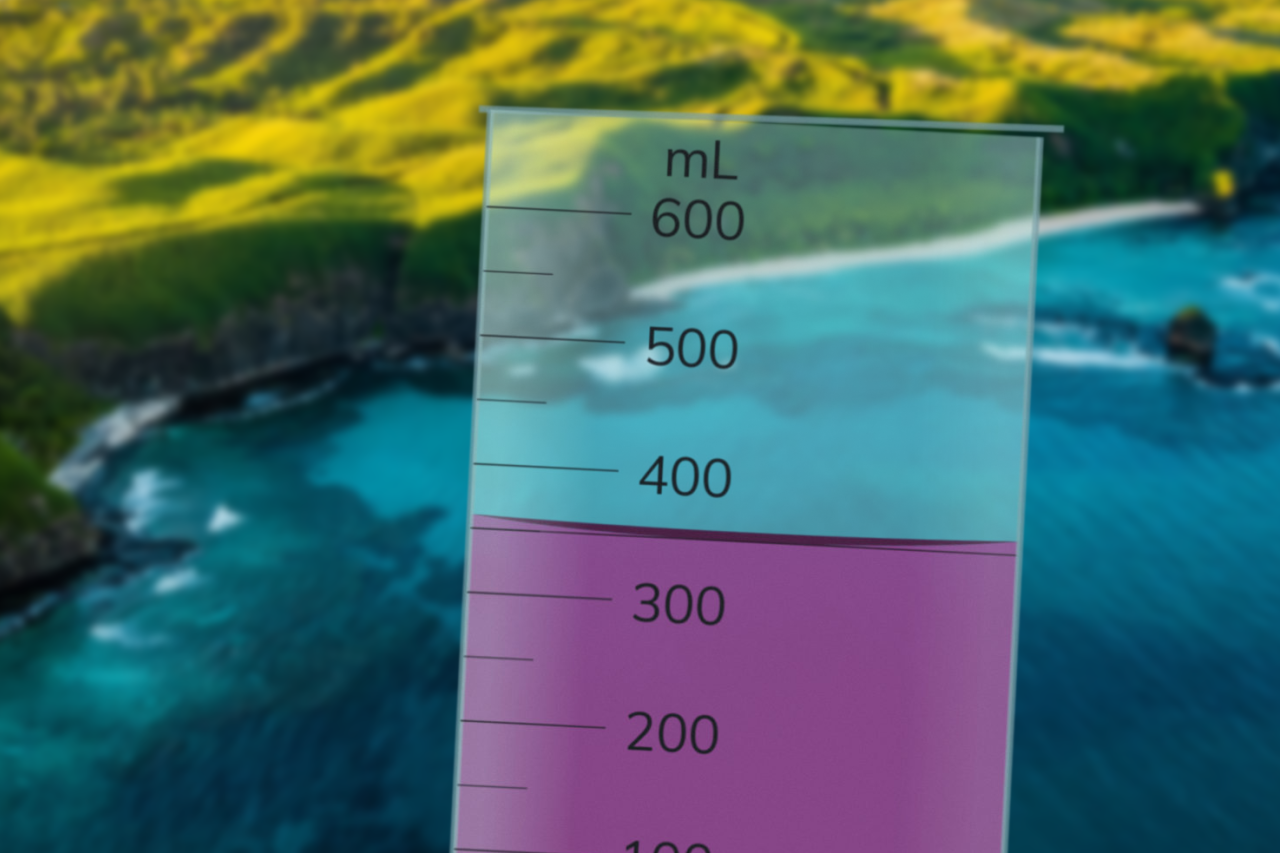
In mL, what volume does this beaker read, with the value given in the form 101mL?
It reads 350mL
